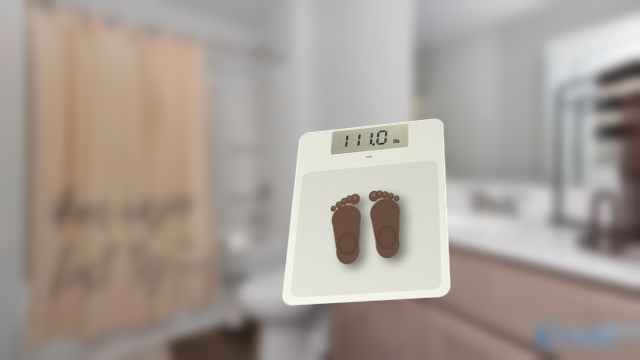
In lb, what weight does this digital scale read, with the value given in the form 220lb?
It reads 111.0lb
